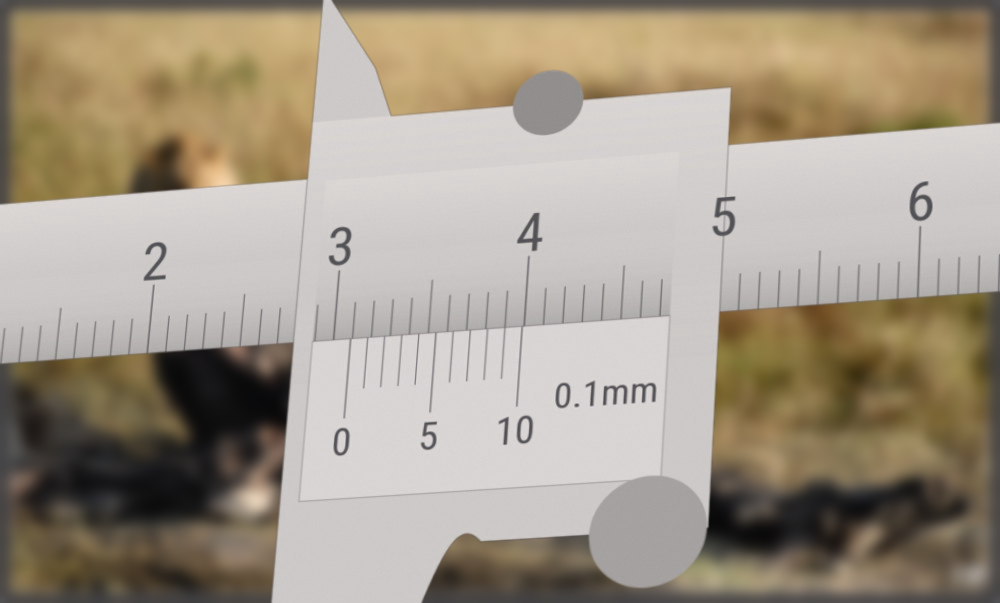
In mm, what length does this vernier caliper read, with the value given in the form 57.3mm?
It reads 30.9mm
